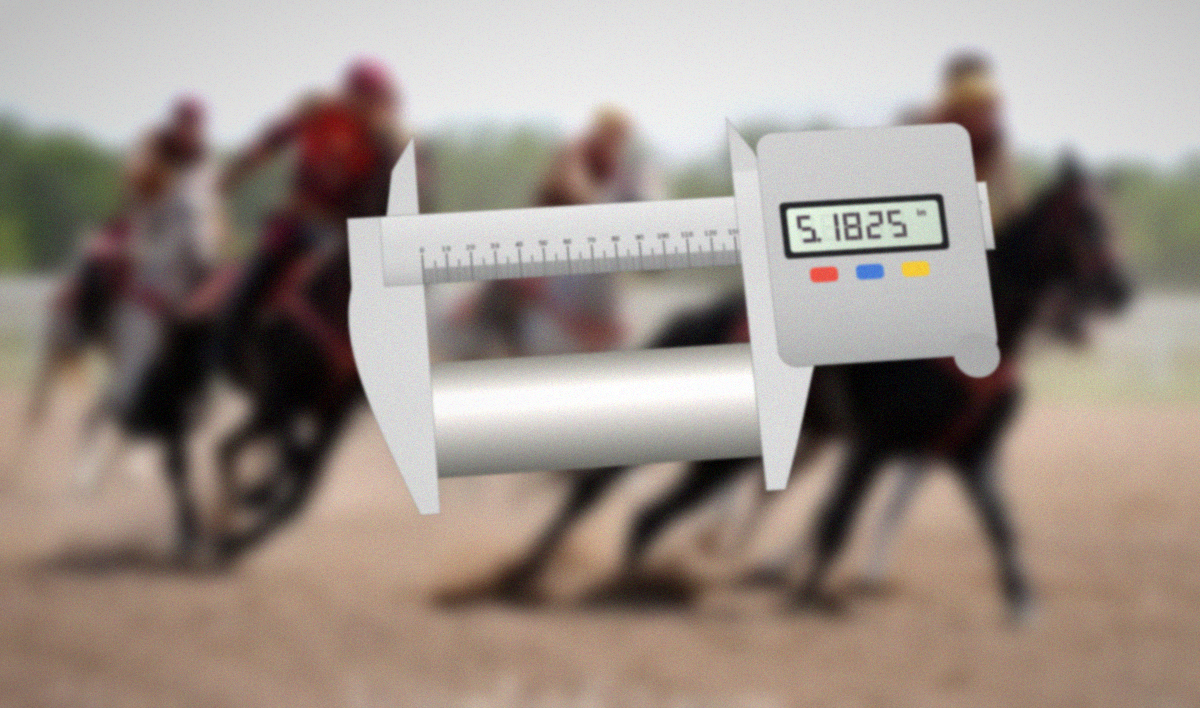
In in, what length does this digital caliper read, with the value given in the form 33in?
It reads 5.1825in
